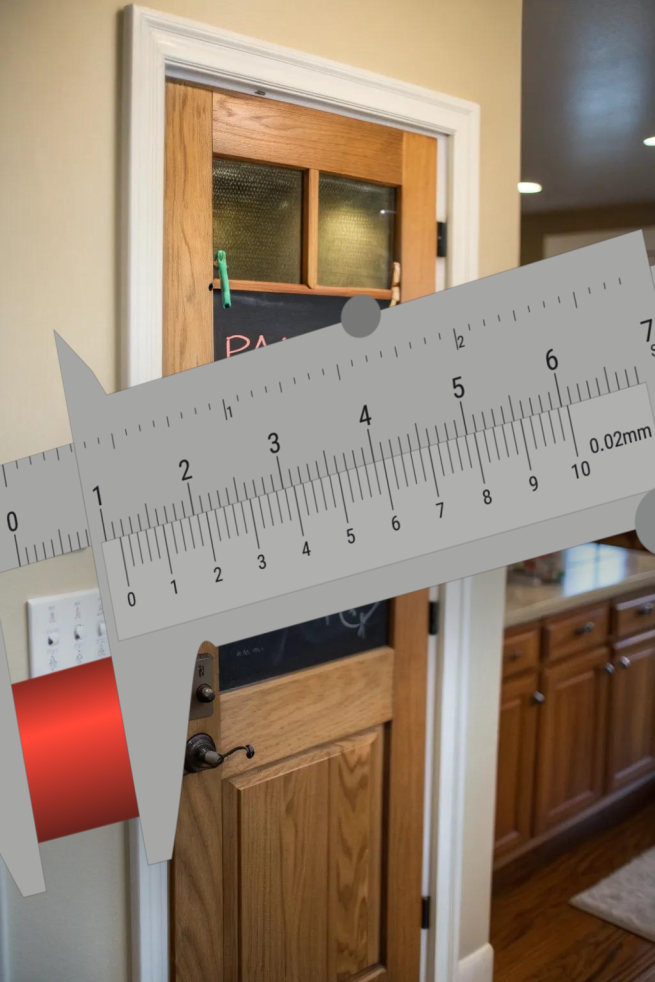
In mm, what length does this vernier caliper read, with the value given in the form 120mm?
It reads 11.6mm
